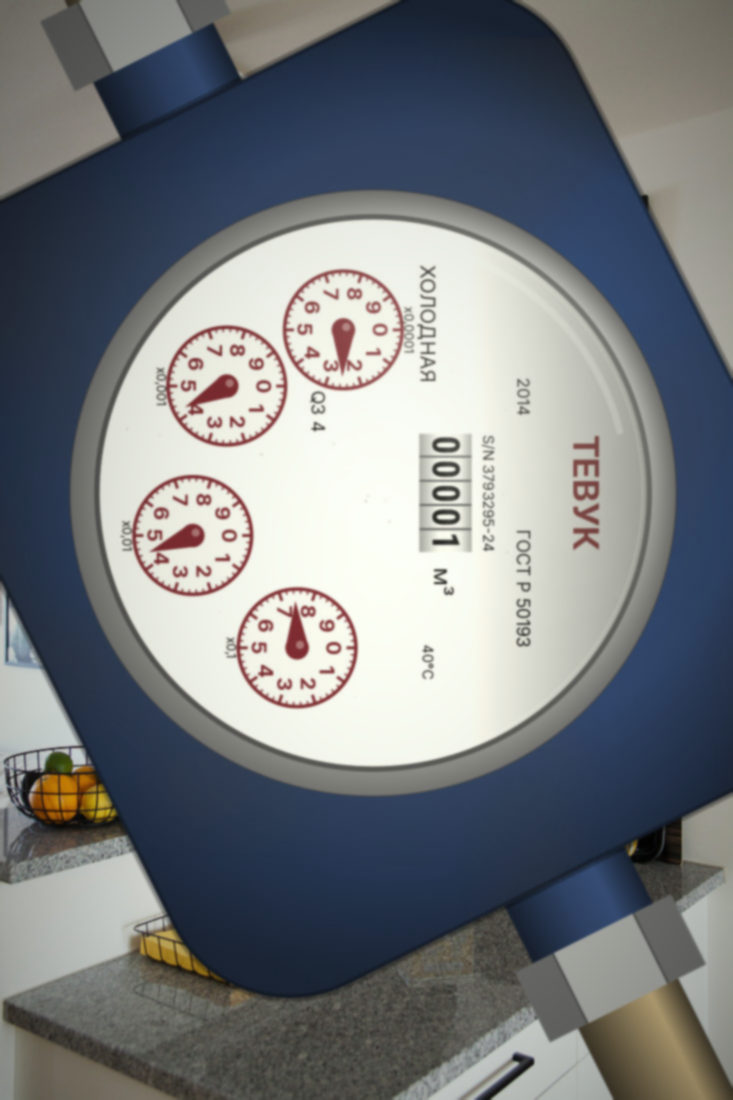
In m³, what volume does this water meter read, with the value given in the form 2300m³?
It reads 1.7442m³
